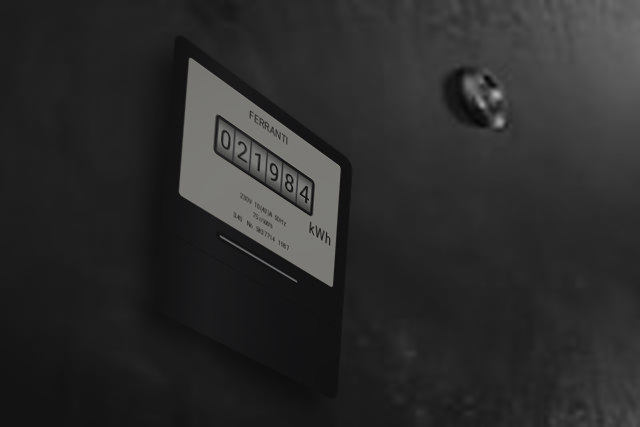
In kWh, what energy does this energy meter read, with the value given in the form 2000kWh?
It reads 21984kWh
